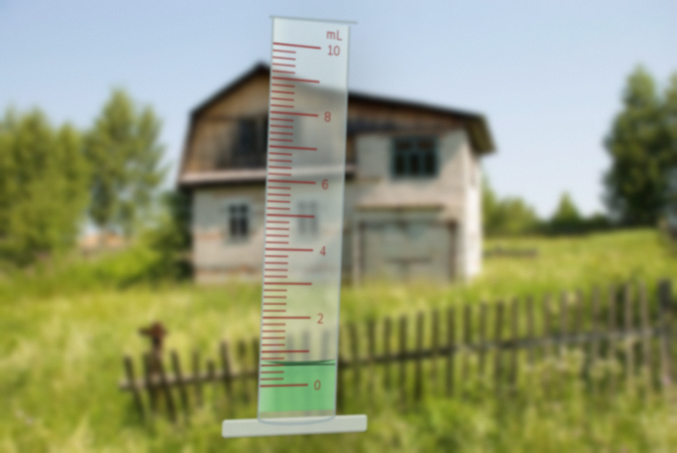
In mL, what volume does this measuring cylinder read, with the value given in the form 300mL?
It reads 0.6mL
